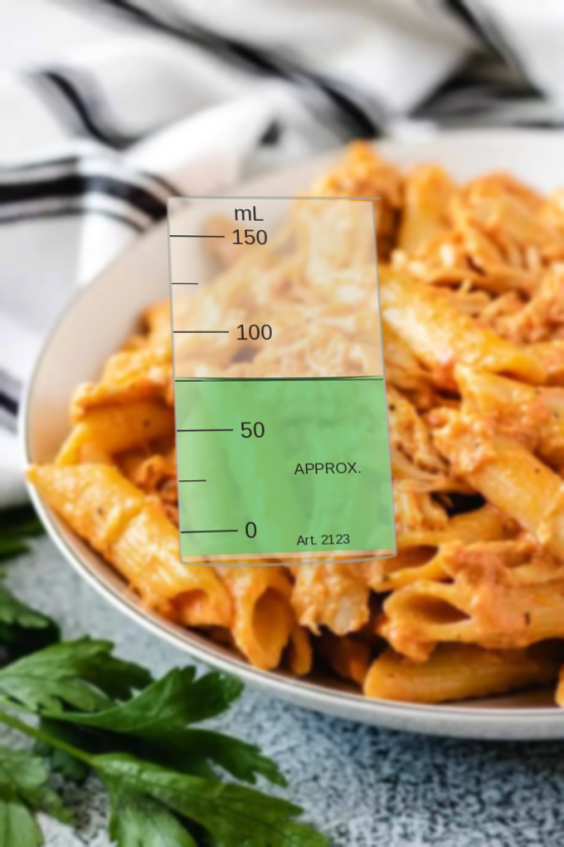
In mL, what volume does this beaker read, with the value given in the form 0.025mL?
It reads 75mL
